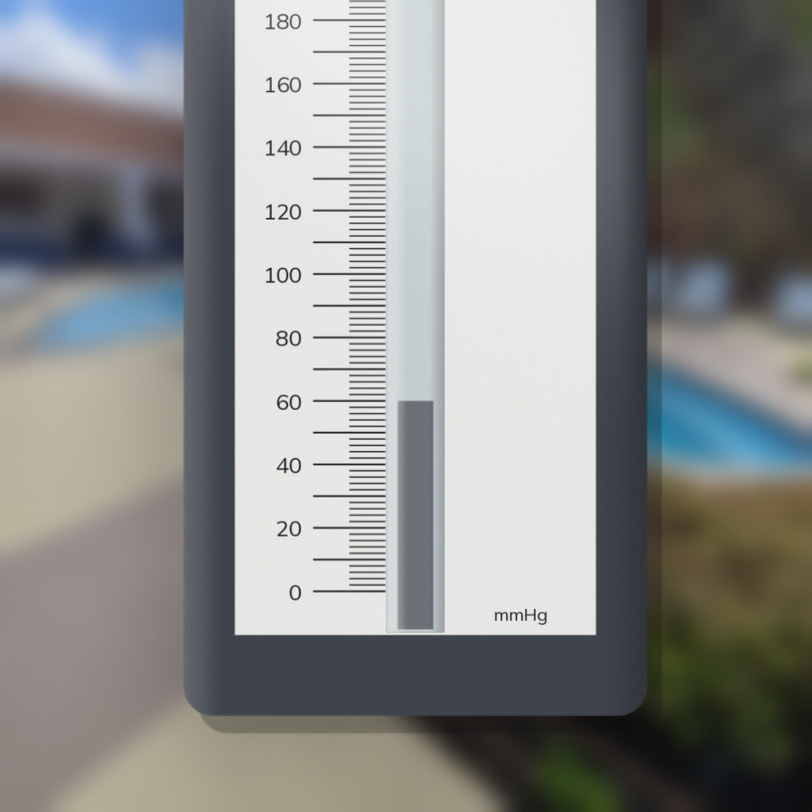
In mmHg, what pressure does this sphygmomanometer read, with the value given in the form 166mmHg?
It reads 60mmHg
